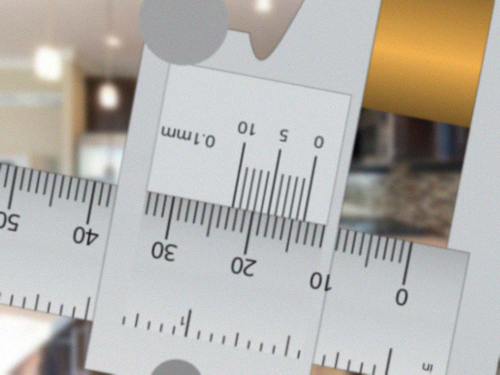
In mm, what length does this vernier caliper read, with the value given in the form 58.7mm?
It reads 13.6mm
